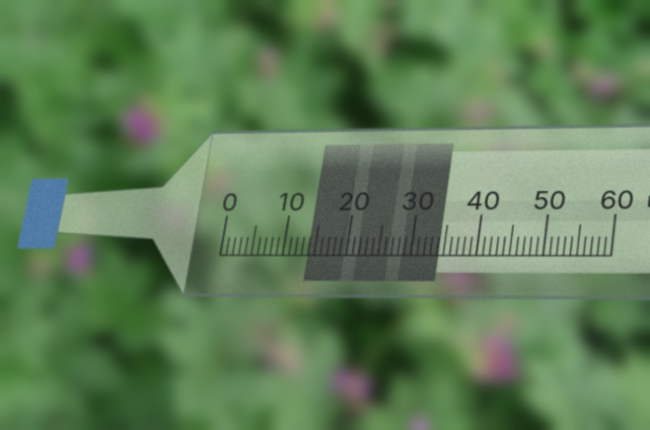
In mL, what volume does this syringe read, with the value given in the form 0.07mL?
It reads 14mL
